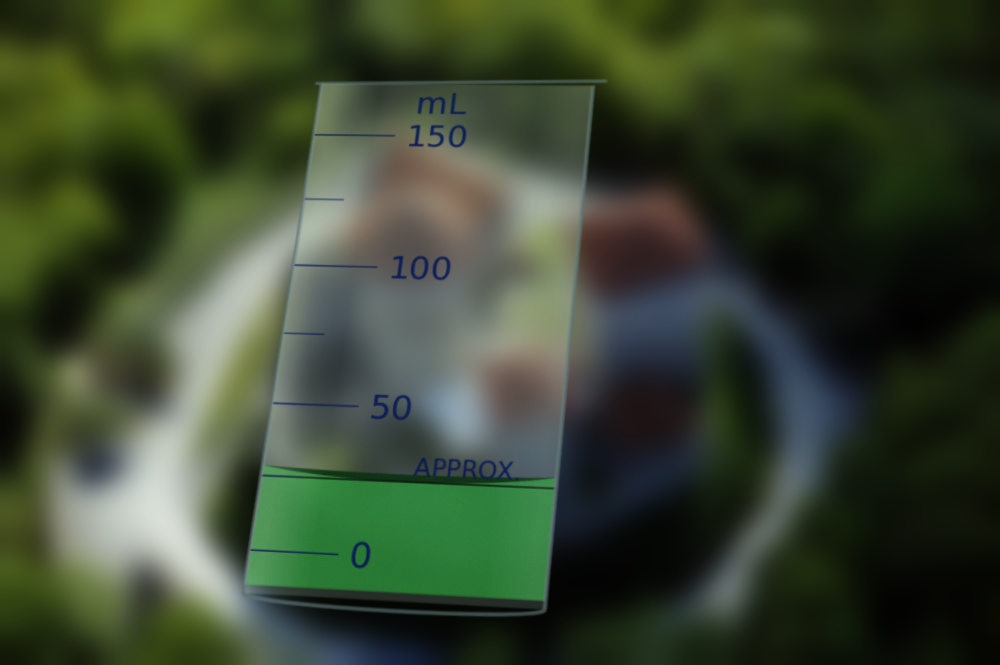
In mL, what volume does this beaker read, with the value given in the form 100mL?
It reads 25mL
